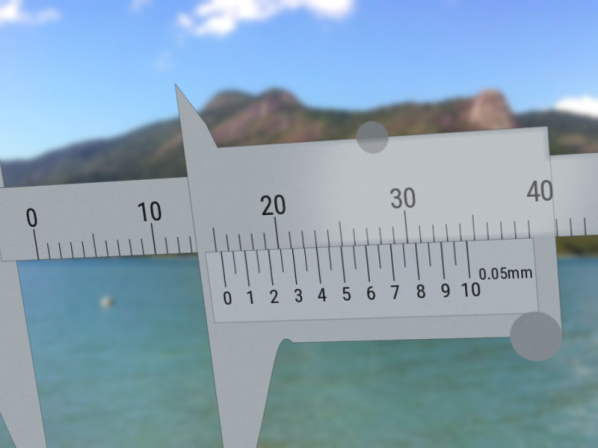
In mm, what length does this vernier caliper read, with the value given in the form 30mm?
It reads 15.4mm
